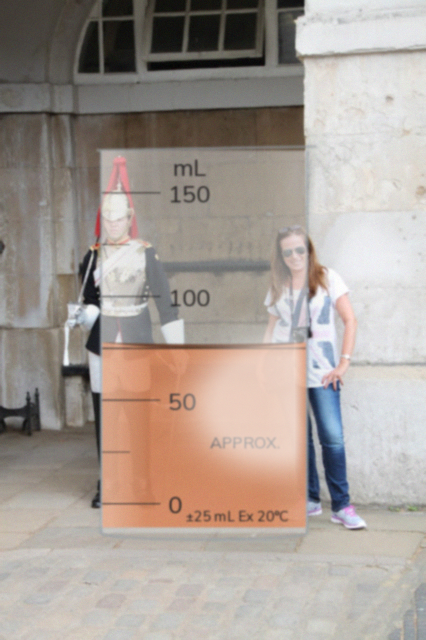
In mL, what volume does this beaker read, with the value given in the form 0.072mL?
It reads 75mL
